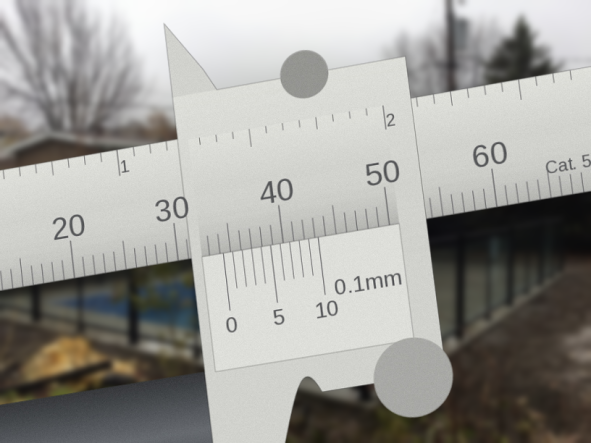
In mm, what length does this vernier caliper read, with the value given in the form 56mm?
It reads 34.3mm
